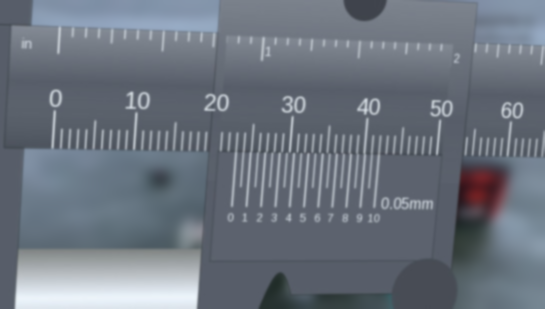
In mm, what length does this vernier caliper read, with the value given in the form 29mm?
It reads 23.0mm
